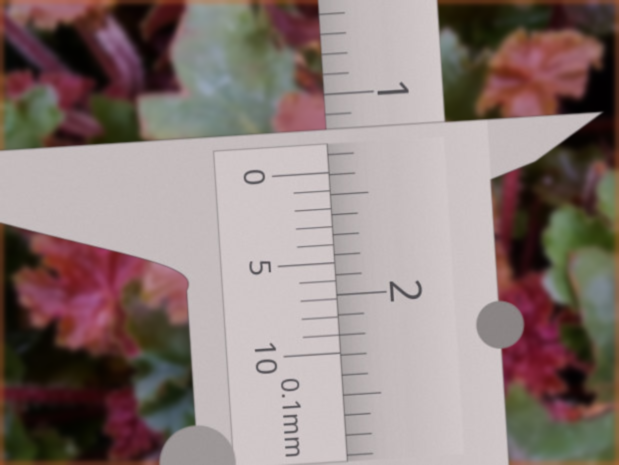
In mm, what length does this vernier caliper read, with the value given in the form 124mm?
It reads 13.9mm
